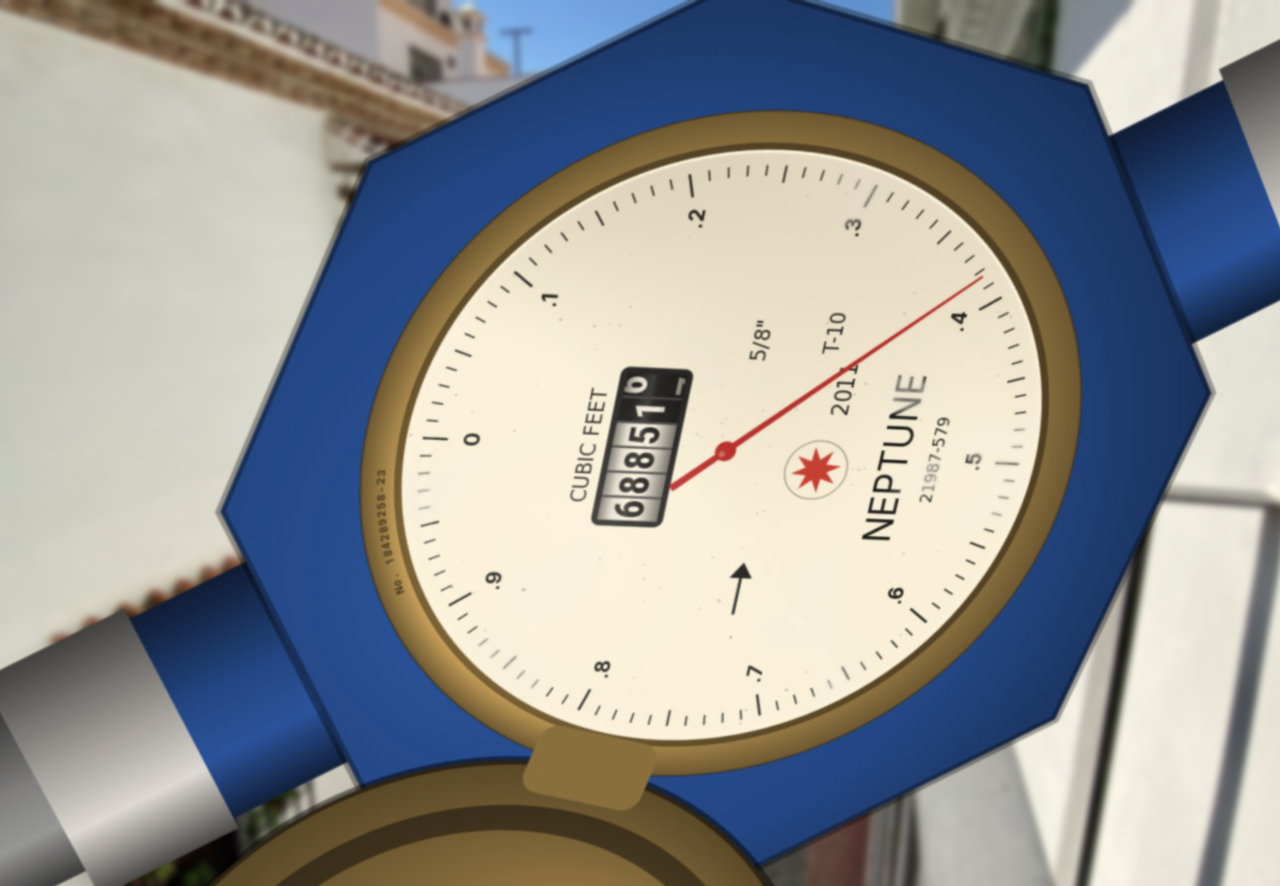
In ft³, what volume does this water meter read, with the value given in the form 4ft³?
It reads 688516.38ft³
